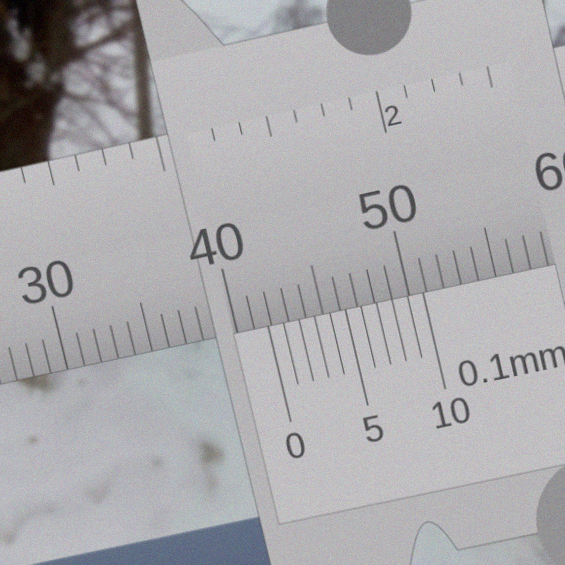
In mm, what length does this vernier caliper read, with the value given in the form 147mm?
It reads 41.8mm
